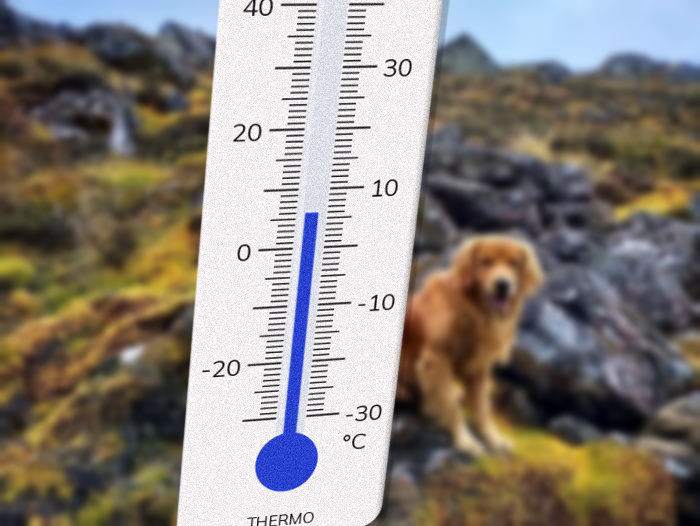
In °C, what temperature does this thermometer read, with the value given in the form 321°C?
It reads 6°C
